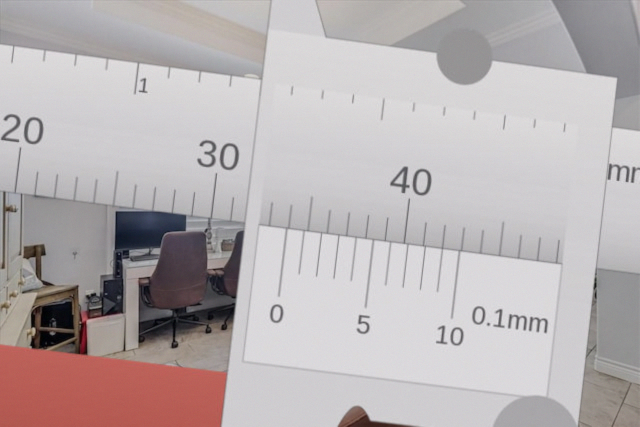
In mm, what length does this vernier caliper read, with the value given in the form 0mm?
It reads 33.9mm
